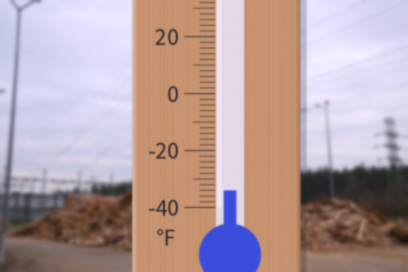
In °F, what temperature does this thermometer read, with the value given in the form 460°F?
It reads -34°F
